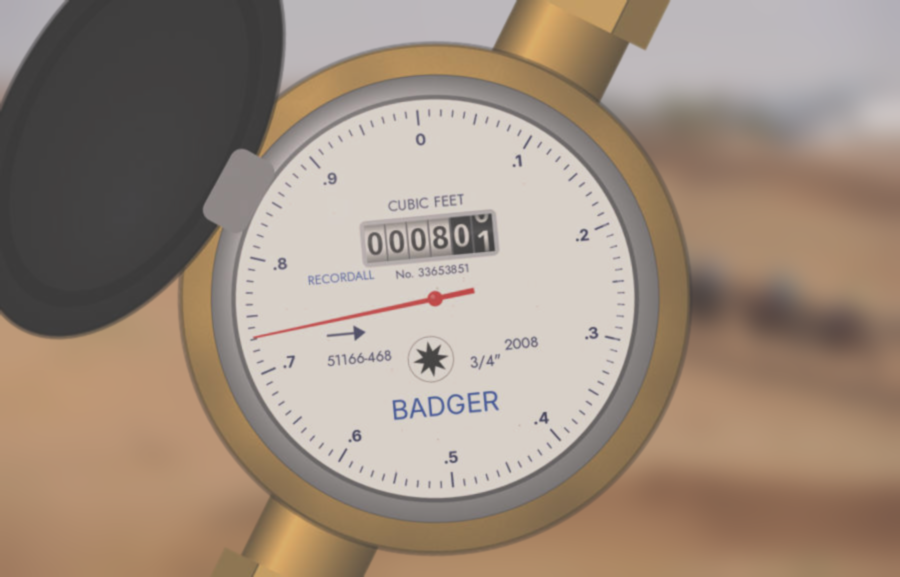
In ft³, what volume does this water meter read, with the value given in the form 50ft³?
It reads 800.73ft³
